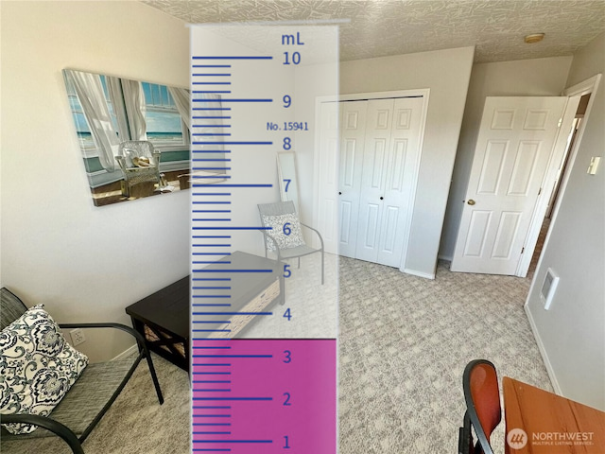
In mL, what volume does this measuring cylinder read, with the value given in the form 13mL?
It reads 3.4mL
